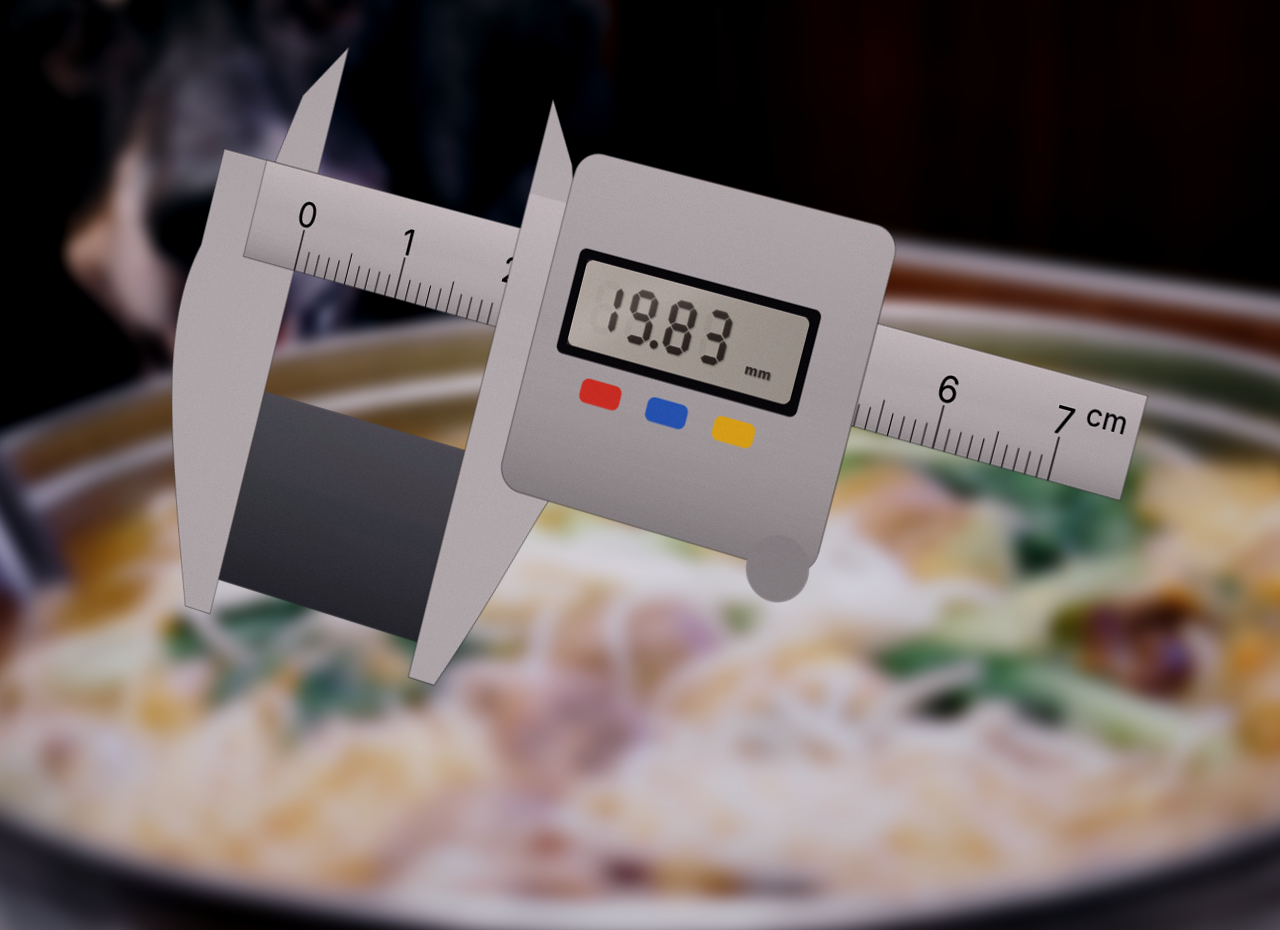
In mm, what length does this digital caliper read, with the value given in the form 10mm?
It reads 19.83mm
